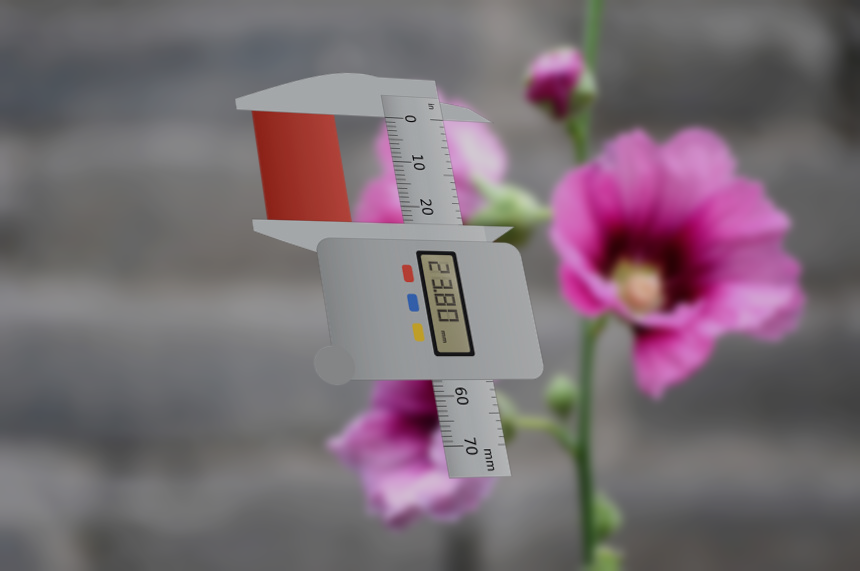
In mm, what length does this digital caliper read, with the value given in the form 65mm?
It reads 23.80mm
